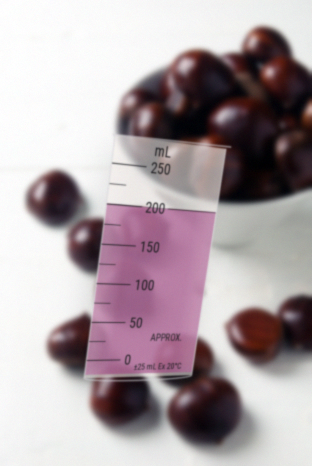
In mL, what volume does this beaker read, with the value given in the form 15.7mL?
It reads 200mL
